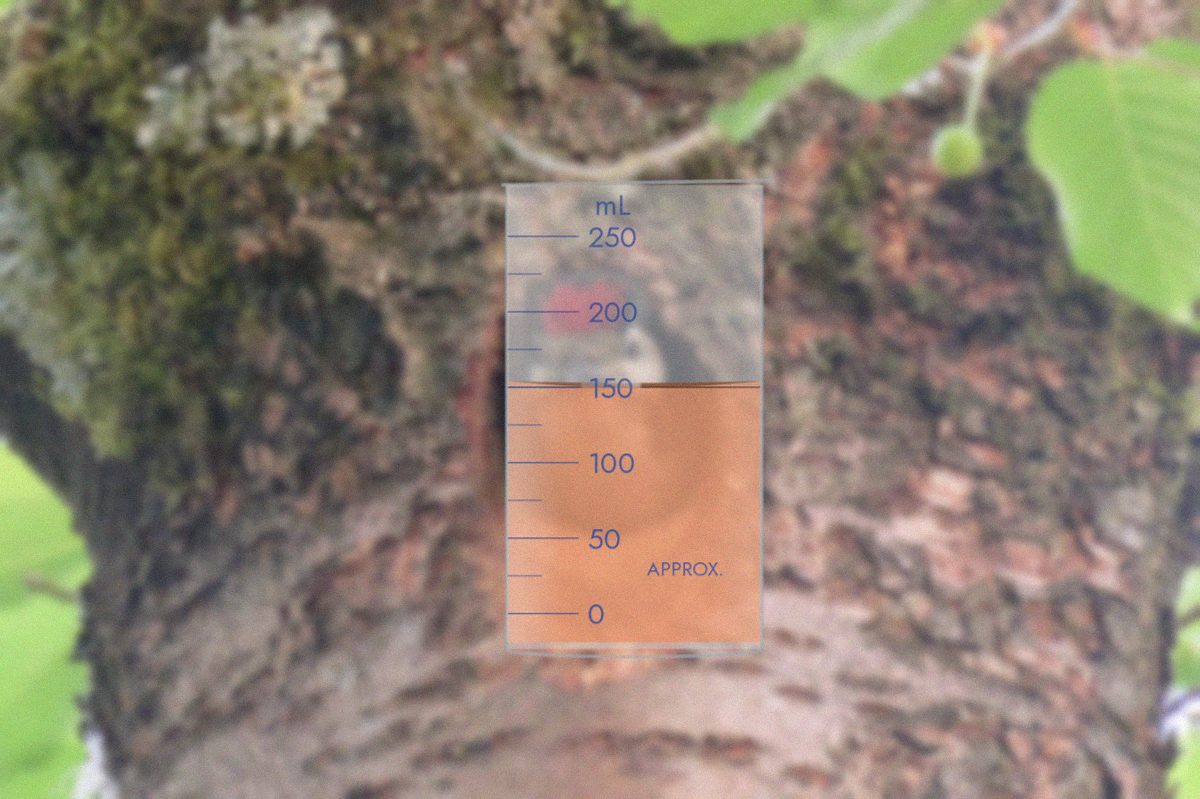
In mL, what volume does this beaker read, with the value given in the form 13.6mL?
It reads 150mL
